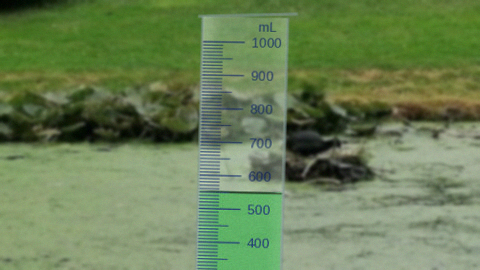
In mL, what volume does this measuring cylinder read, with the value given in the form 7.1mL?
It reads 550mL
